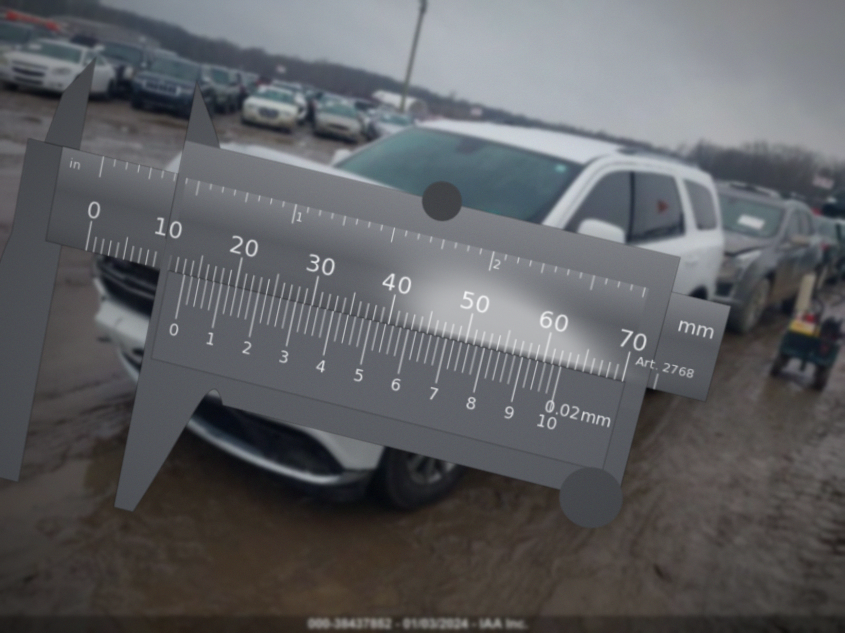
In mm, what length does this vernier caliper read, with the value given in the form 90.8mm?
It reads 13.2mm
